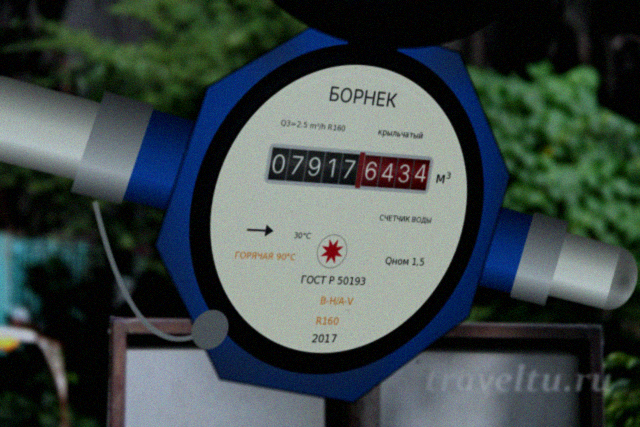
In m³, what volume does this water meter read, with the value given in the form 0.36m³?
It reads 7917.6434m³
